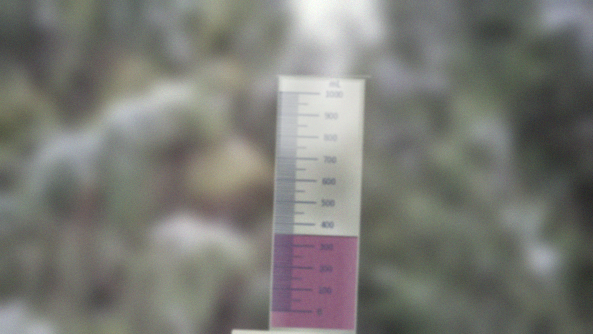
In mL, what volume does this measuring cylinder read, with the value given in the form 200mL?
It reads 350mL
